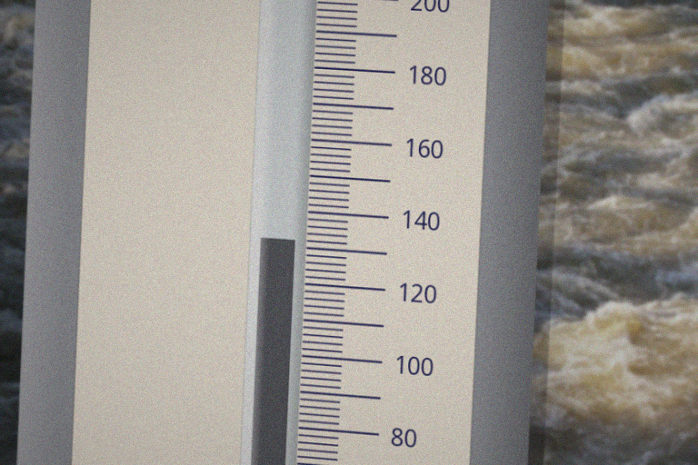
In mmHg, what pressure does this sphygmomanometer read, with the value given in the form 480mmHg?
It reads 132mmHg
